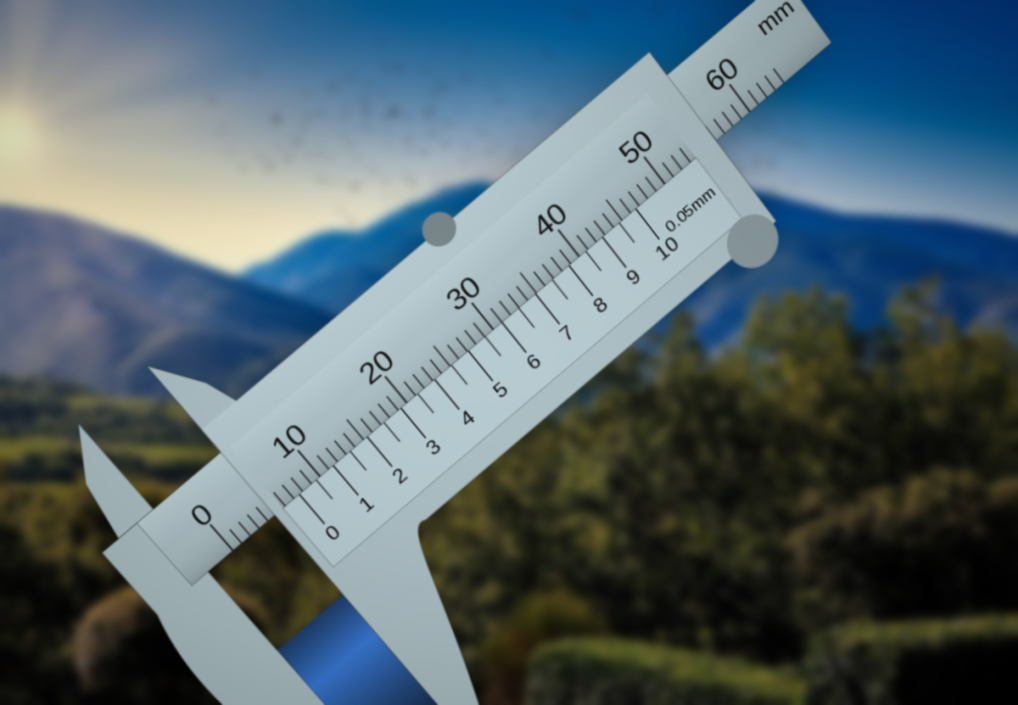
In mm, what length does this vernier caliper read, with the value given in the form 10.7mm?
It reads 7.6mm
